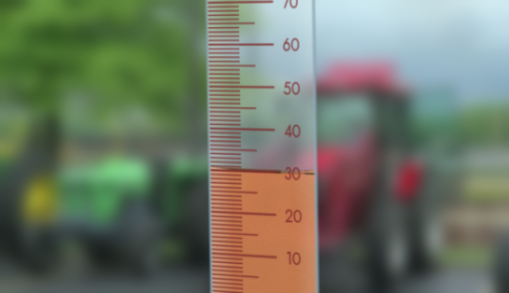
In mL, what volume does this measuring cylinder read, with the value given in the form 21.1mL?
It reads 30mL
